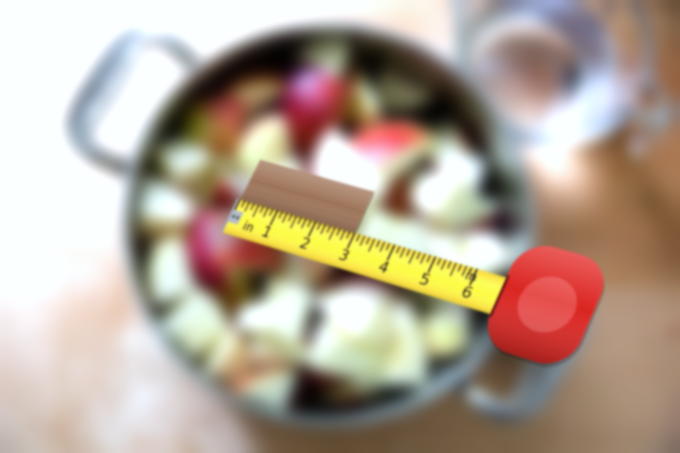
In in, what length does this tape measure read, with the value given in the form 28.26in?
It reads 3in
